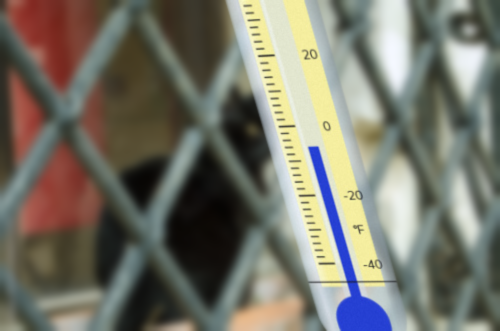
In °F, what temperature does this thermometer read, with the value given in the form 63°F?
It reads -6°F
